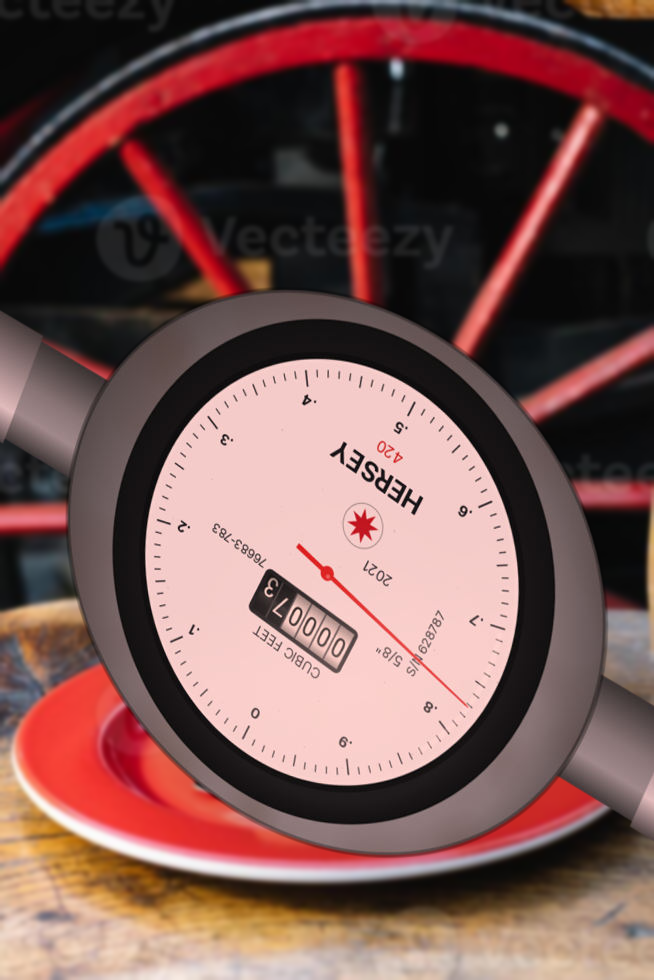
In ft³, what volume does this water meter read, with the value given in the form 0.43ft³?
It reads 72.77ft³
